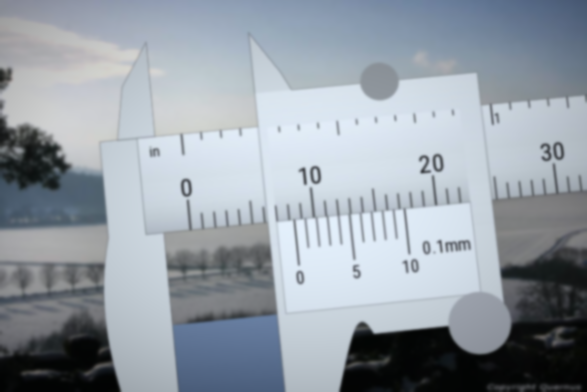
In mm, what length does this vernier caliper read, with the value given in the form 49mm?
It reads 8.4mm
